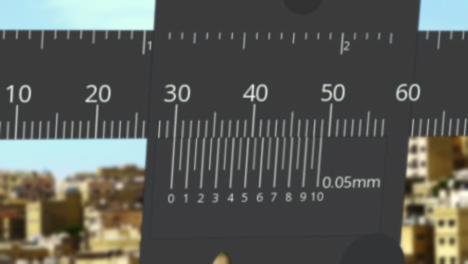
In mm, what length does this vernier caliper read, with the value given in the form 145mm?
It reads 30.0mm
